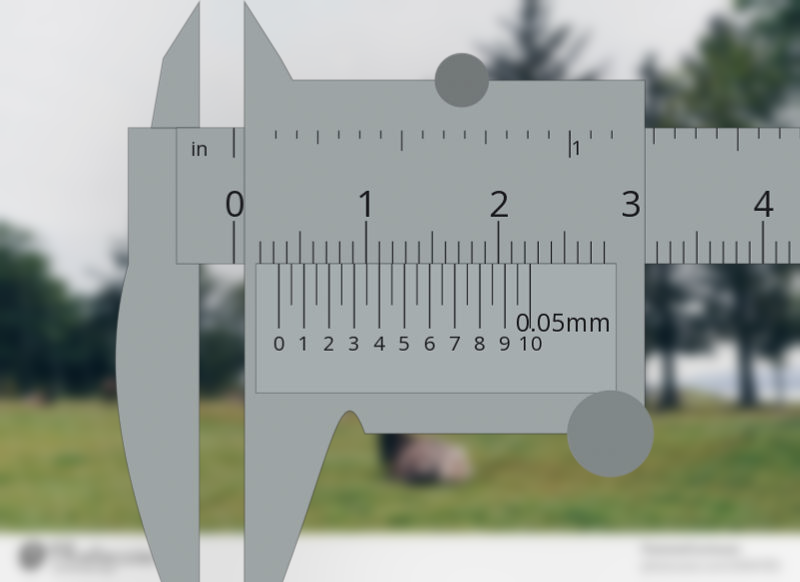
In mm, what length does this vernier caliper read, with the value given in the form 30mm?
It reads 3.4mm
